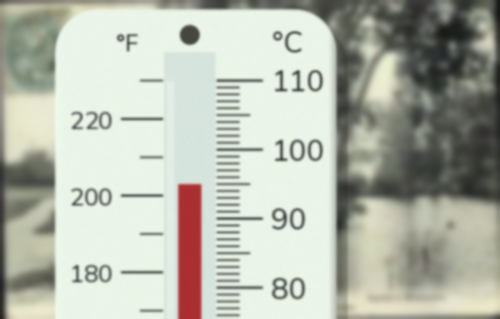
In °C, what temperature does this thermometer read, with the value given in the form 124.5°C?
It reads 95°C
